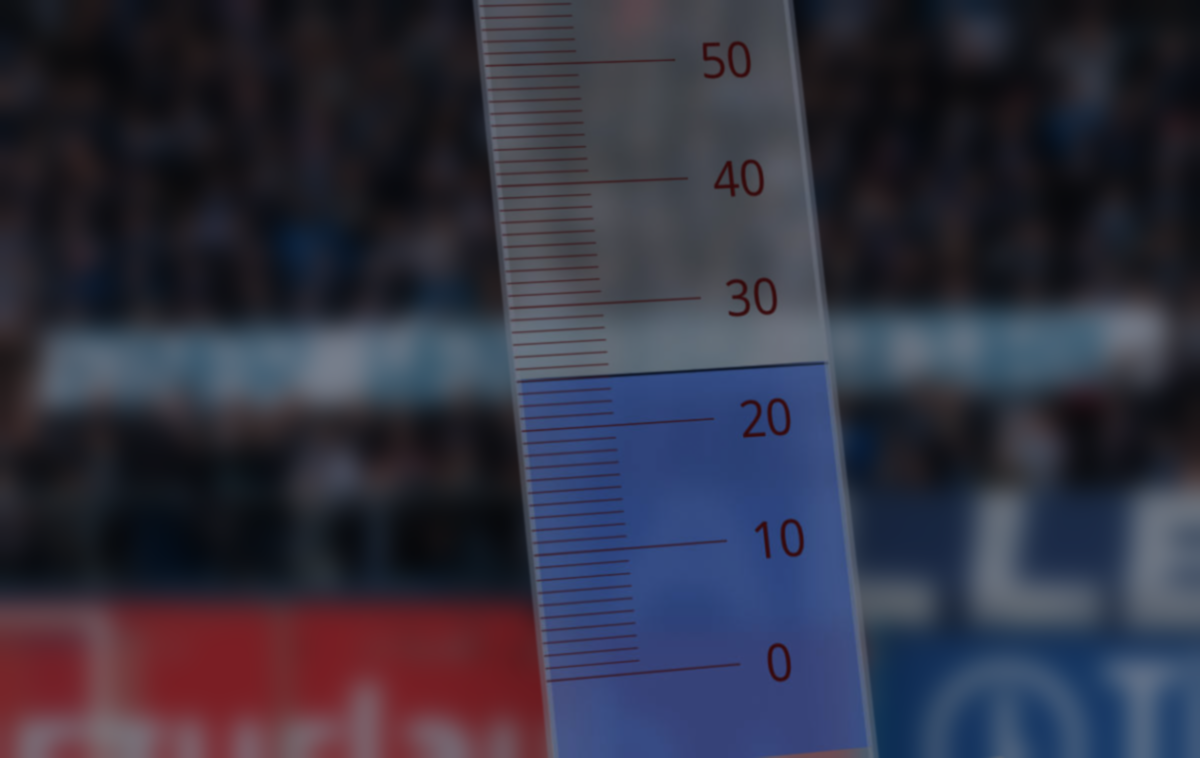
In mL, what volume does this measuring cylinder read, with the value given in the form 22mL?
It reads 24mL
